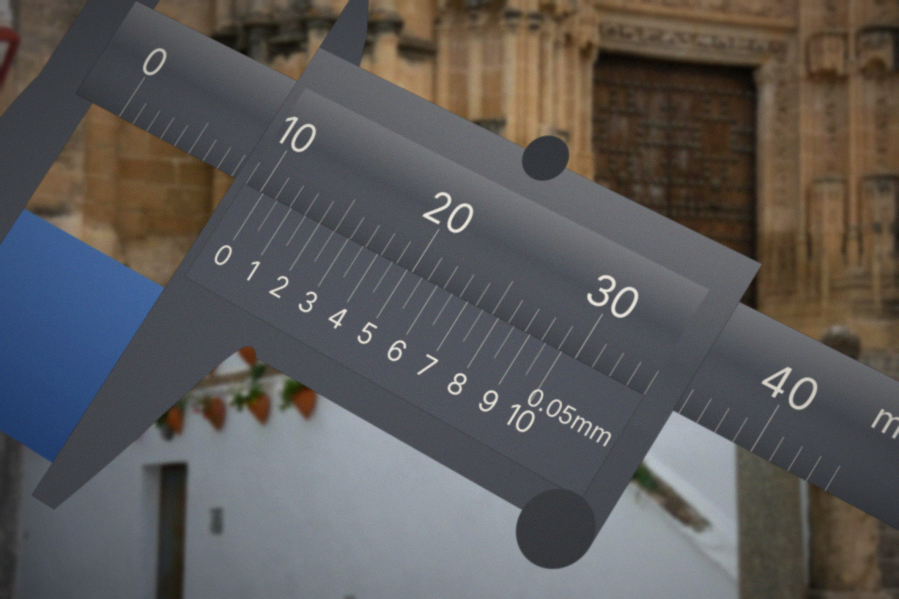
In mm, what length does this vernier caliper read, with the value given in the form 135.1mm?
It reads 10.2mm
